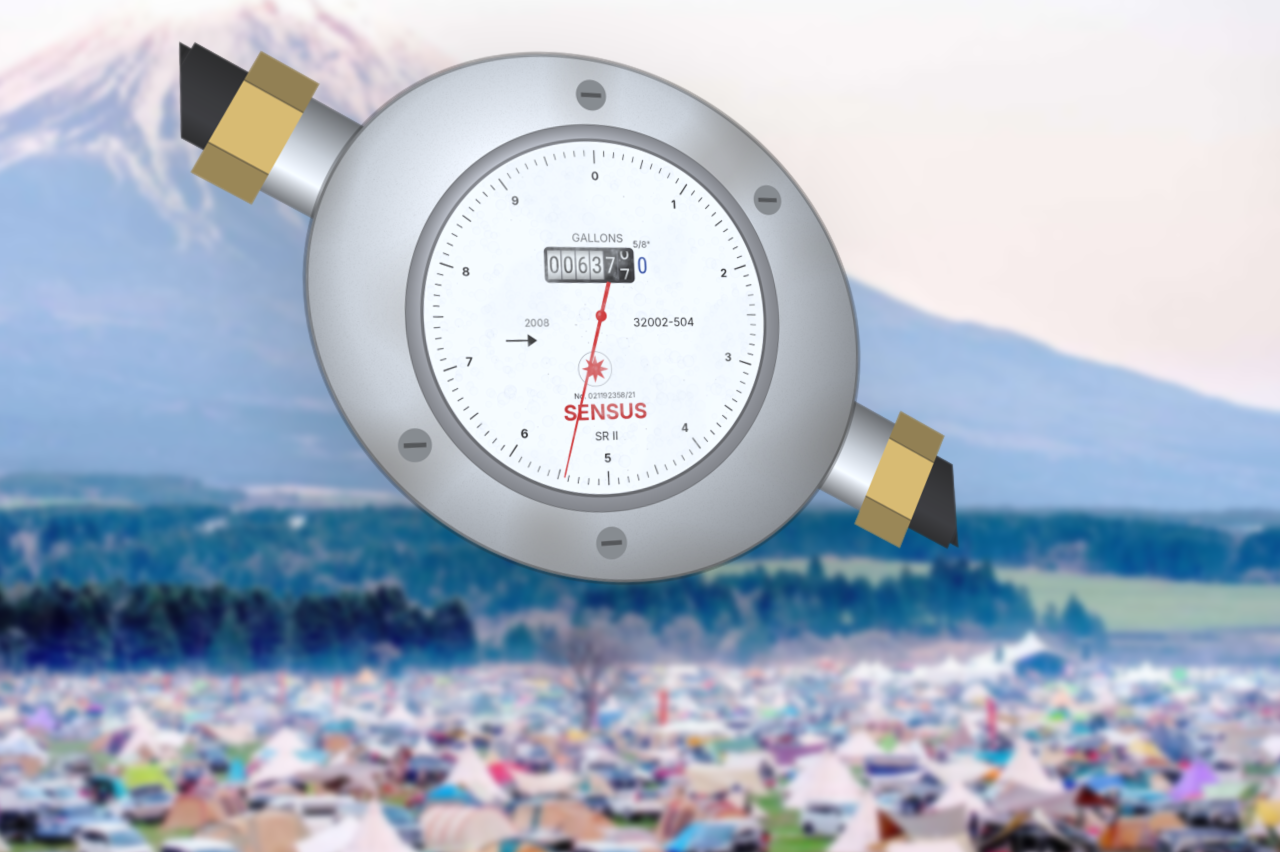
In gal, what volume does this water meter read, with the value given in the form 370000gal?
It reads 63765.4gal
